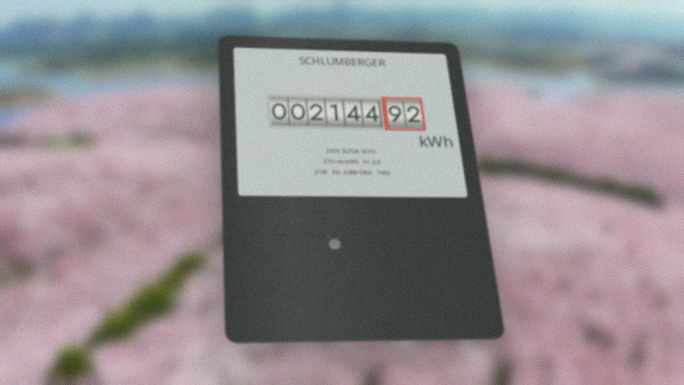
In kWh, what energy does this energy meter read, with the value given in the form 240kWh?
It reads 2144.92kWh
